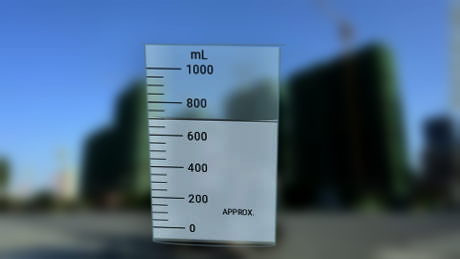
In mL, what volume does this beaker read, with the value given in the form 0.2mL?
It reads 700mL
